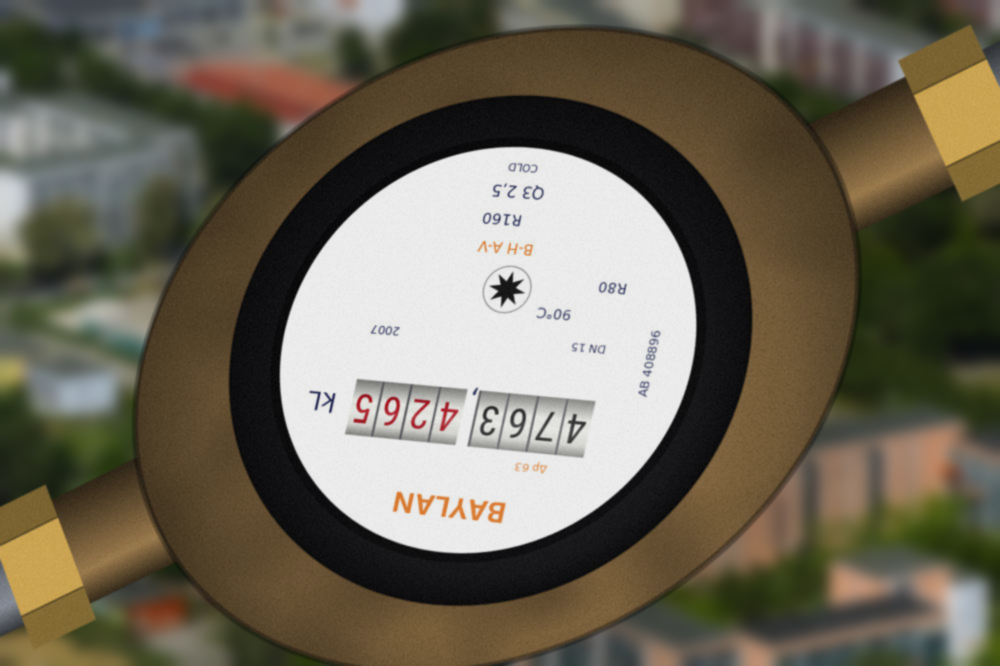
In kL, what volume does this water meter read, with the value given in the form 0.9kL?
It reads 4763.4265kL
